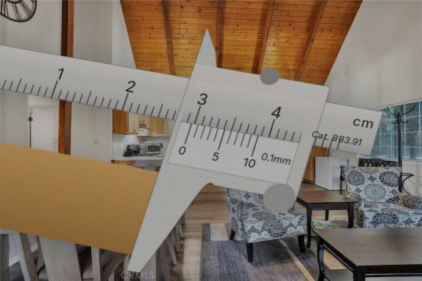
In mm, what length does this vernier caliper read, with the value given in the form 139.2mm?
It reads 29.6mm
